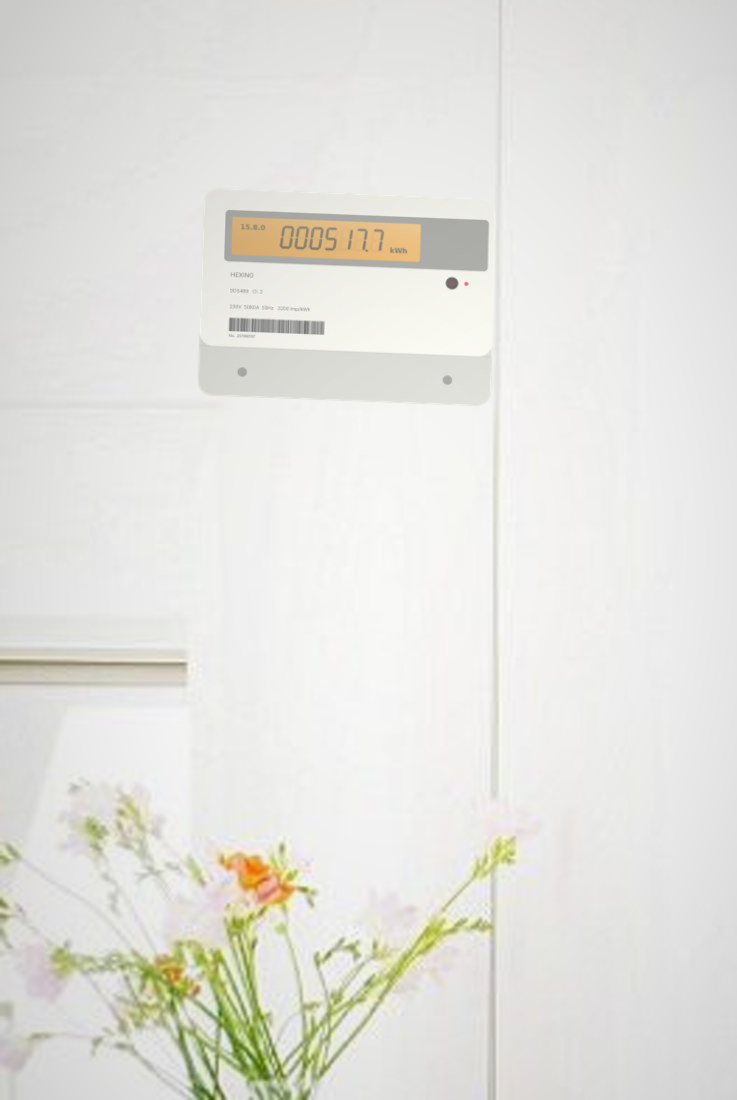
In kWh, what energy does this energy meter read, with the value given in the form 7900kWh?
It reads 517.7kWh
